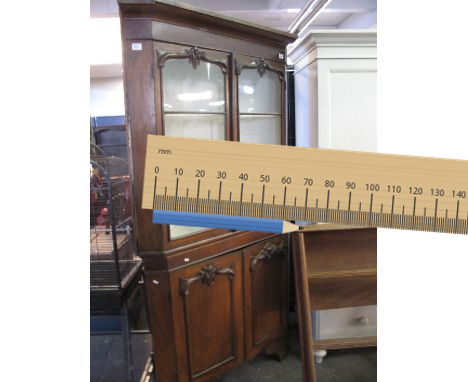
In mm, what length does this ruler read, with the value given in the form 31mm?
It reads 70mm
